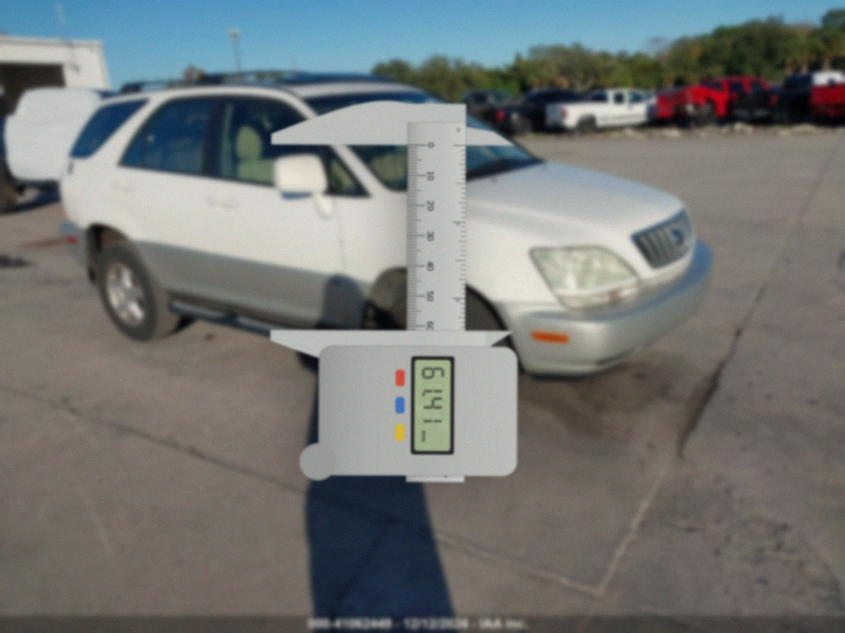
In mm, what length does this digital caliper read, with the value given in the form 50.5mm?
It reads 61.41mm
